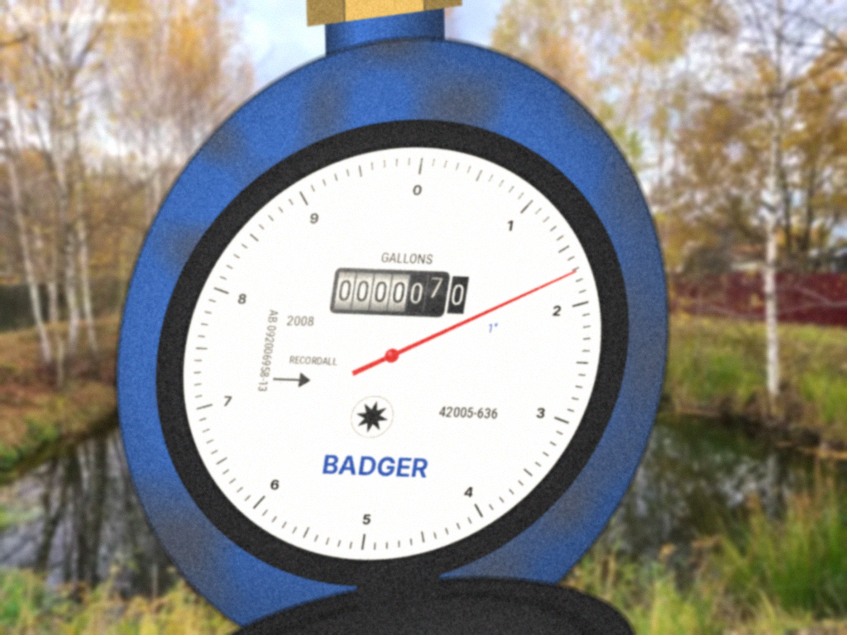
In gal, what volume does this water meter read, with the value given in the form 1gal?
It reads 71.7gal
